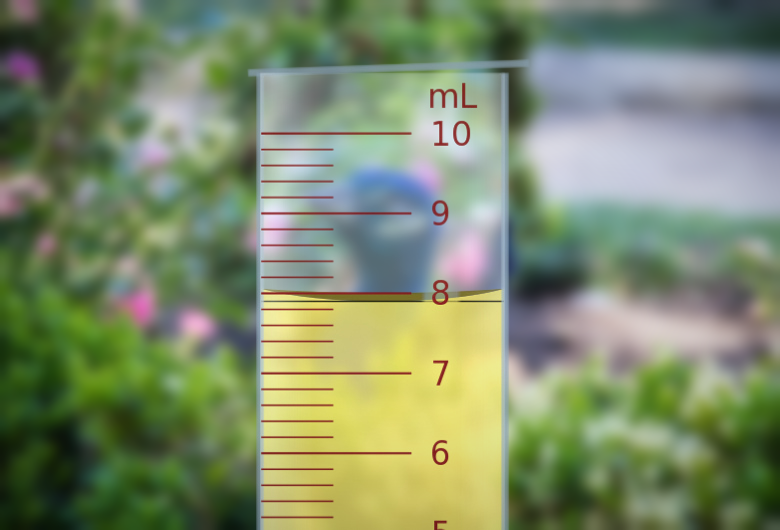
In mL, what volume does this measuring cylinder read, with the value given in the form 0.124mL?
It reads 7.9mL
